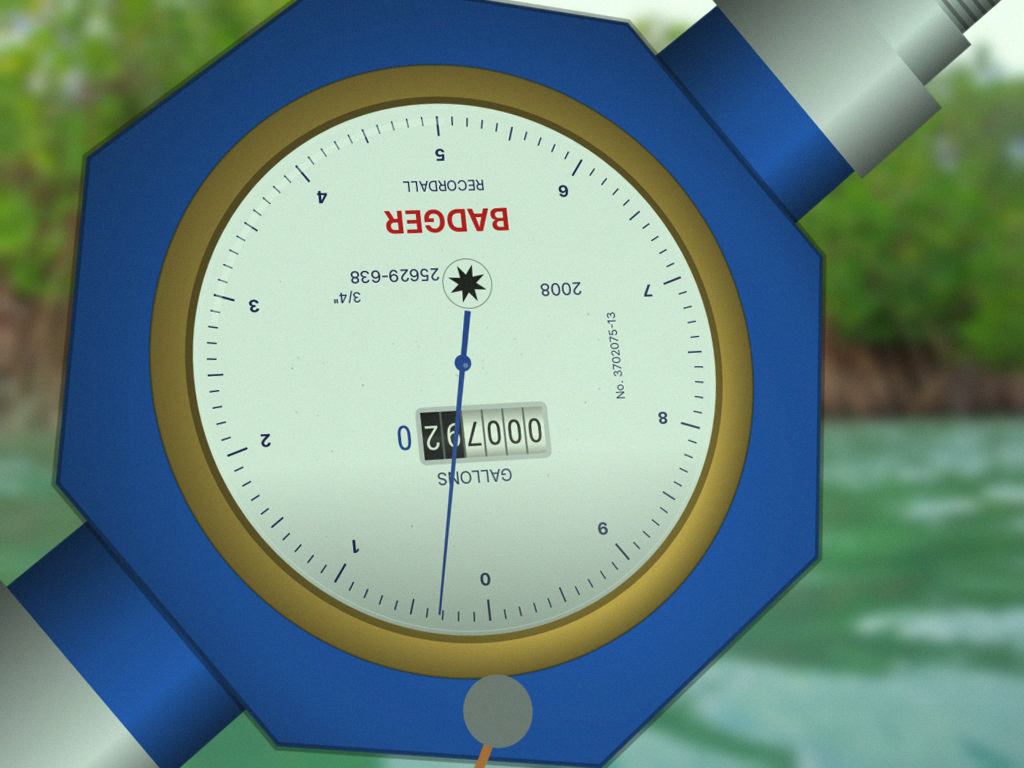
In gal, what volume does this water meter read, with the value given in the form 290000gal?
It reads 7920.3gal
